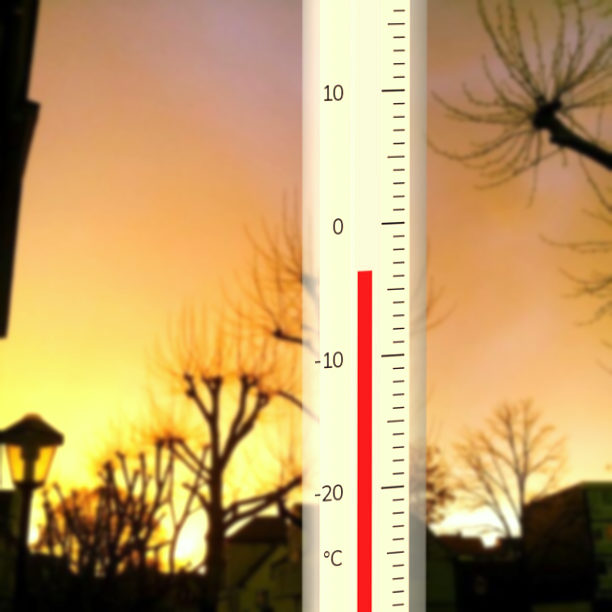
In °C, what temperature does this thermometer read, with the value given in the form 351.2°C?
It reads -3.5°C
